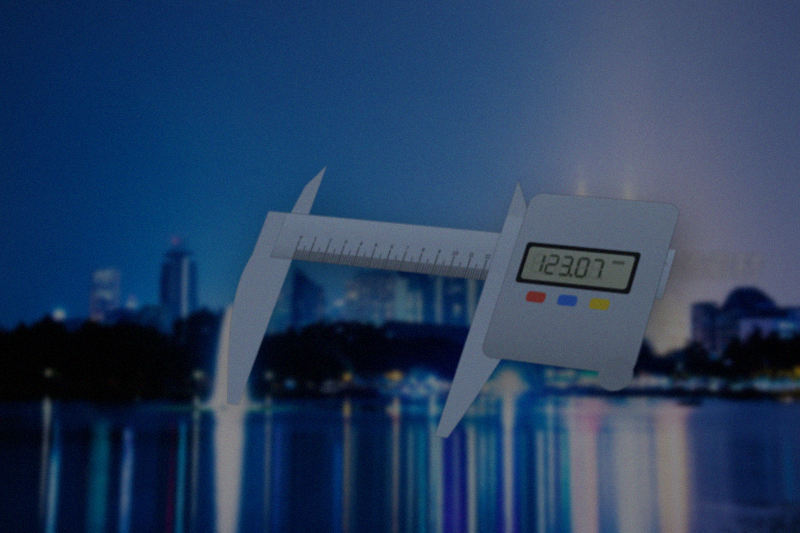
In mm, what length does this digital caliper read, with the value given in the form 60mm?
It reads 123.07mm
